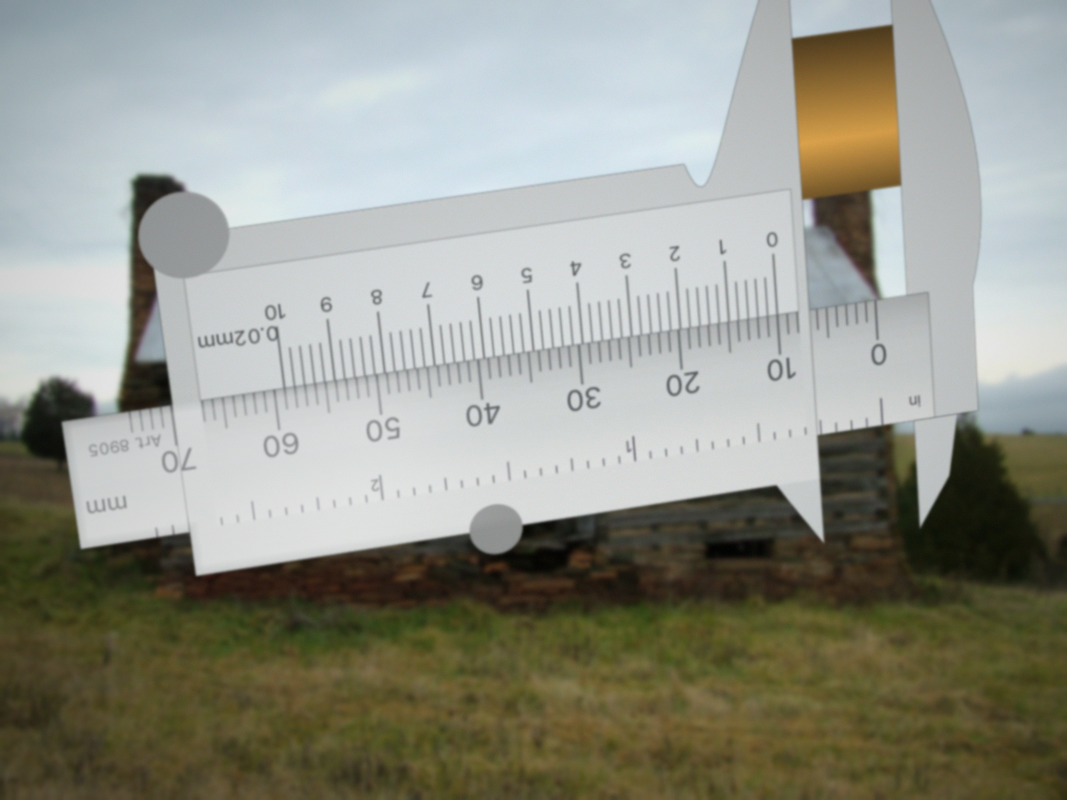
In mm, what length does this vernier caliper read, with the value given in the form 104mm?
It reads 10.0mm
